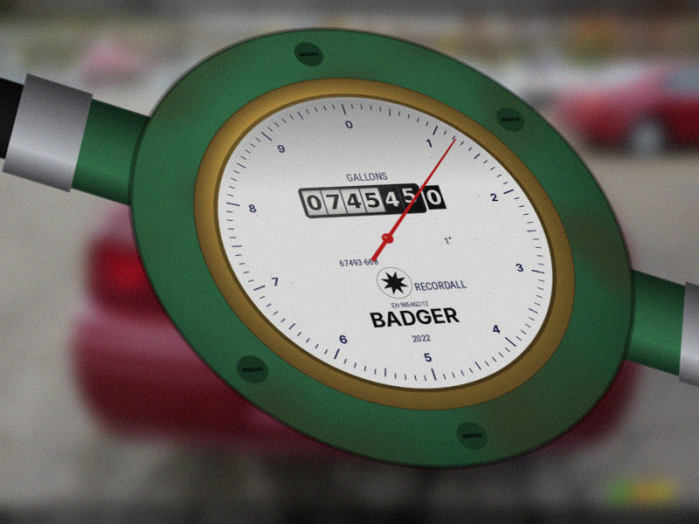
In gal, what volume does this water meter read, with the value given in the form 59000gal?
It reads 745451.2gal
